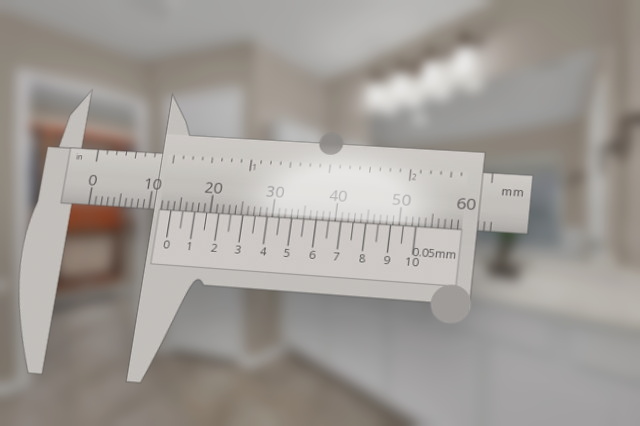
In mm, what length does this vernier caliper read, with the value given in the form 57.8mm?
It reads 13.6mm
